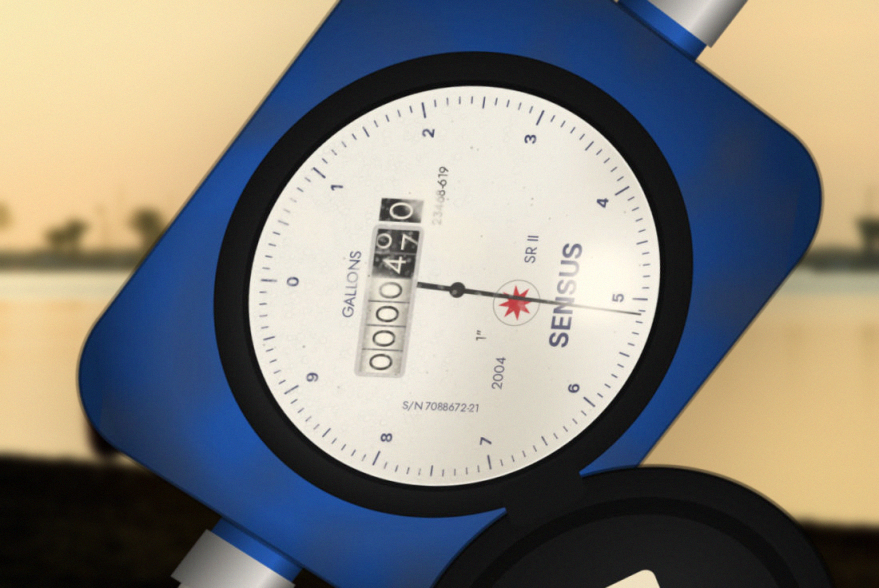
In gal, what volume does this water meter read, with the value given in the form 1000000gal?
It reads 465.1gal
